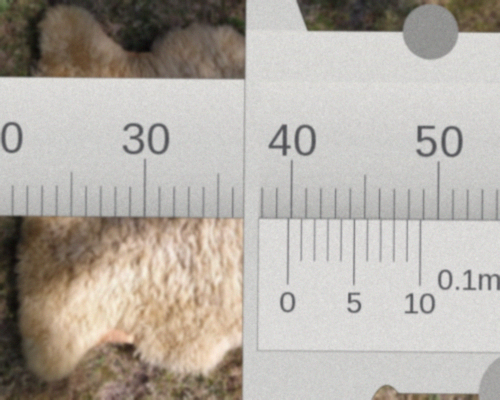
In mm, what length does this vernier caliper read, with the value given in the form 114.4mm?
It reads 39.8mm
